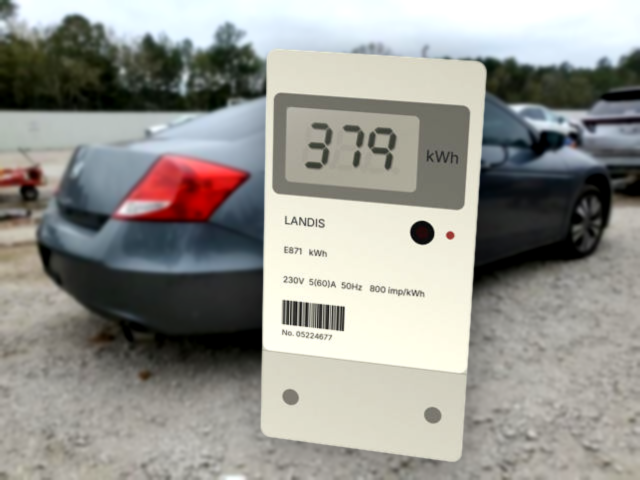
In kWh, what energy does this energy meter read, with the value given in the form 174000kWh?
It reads 379kWh
